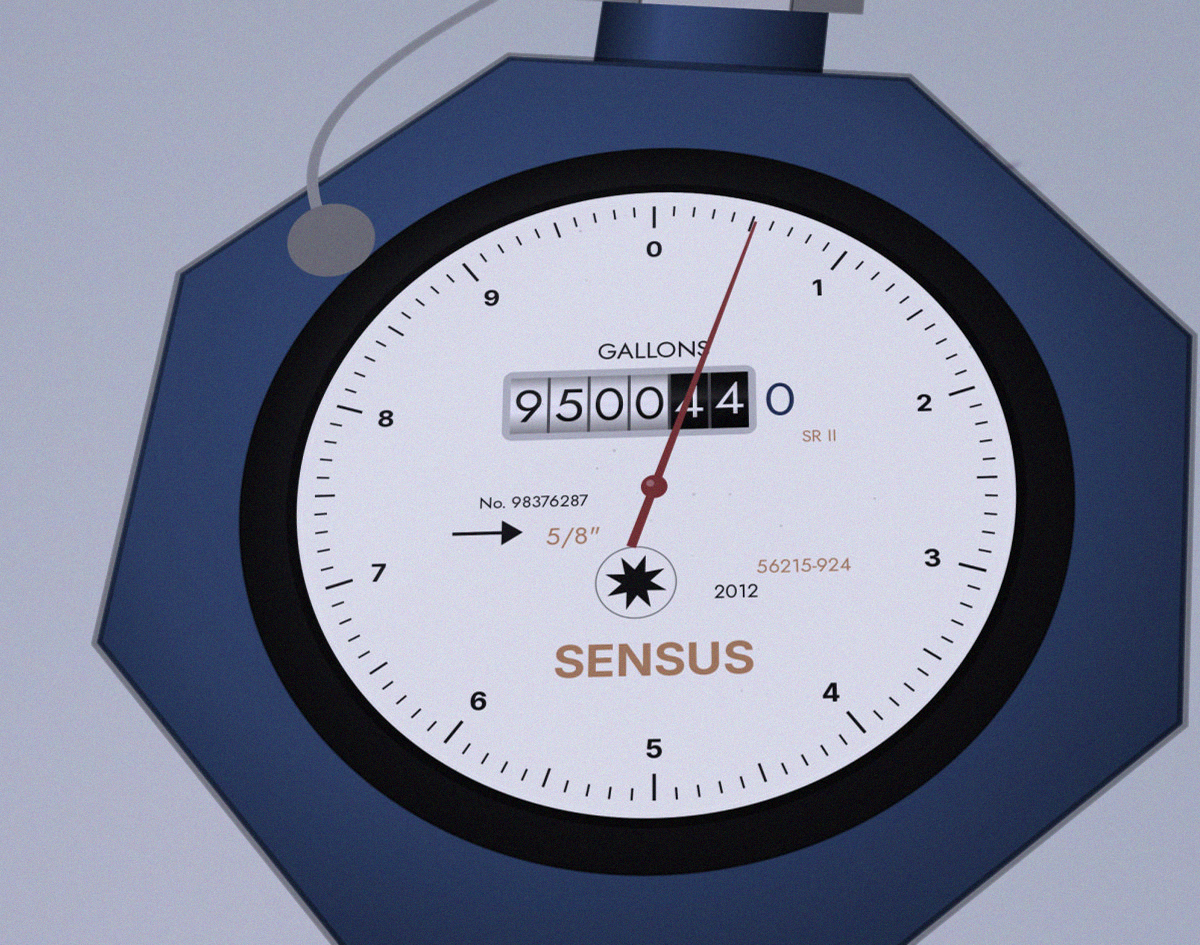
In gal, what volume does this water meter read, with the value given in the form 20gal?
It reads 9500440.5gal
